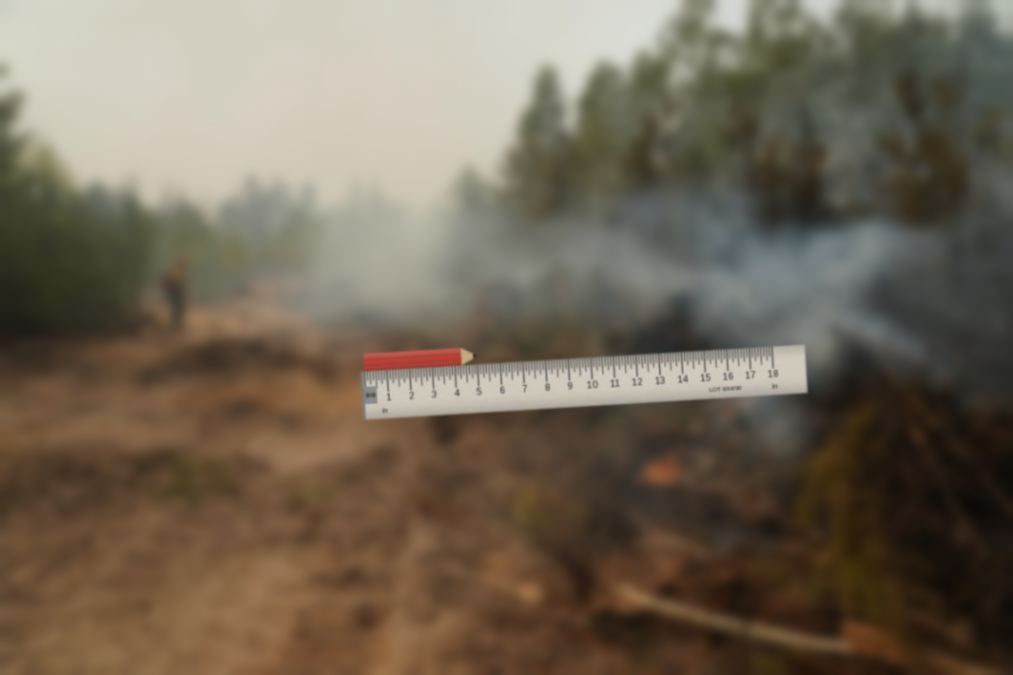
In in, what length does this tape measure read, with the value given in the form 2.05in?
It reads 5in
